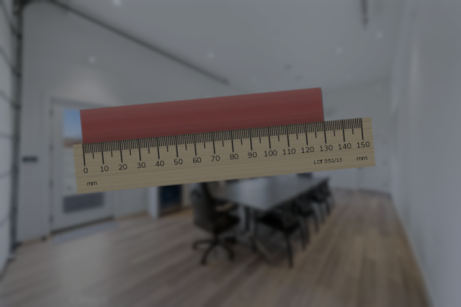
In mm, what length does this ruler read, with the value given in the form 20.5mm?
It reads 130mm
